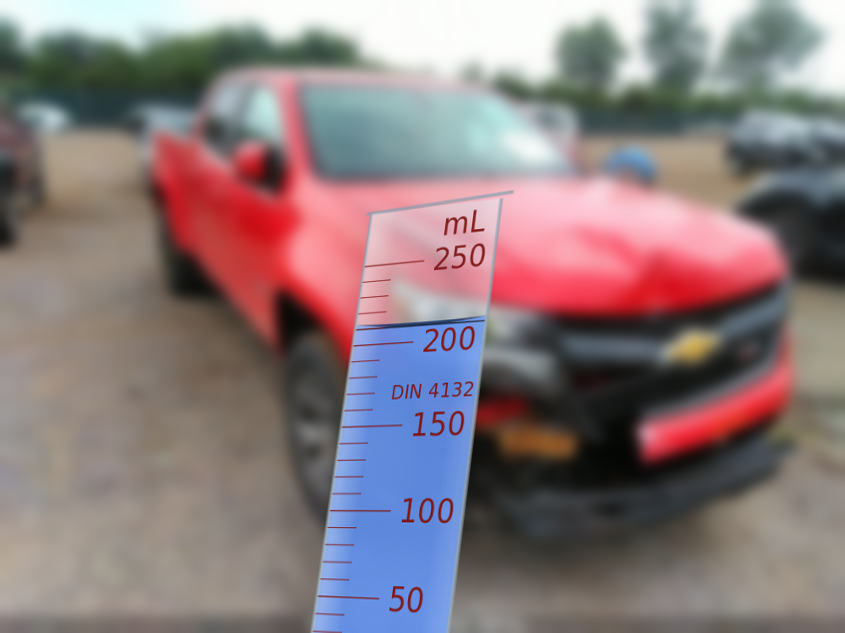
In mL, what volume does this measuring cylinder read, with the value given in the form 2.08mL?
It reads 210mL
